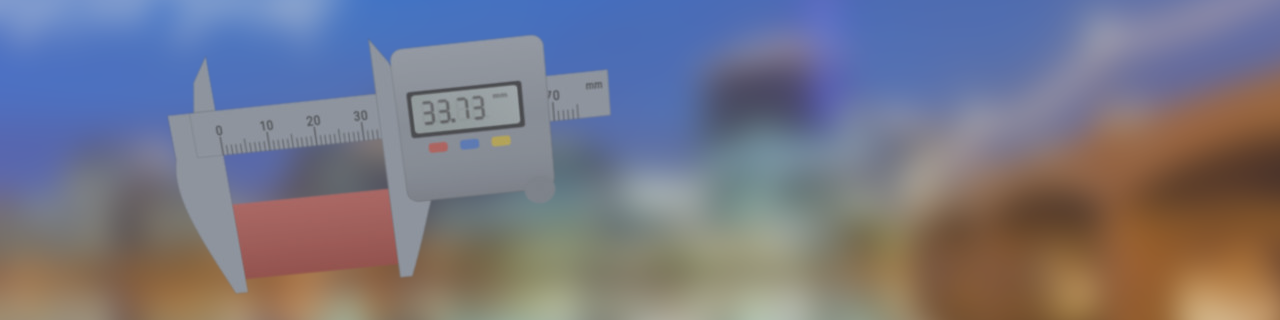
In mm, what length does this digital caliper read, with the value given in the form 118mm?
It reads 33.73mm
